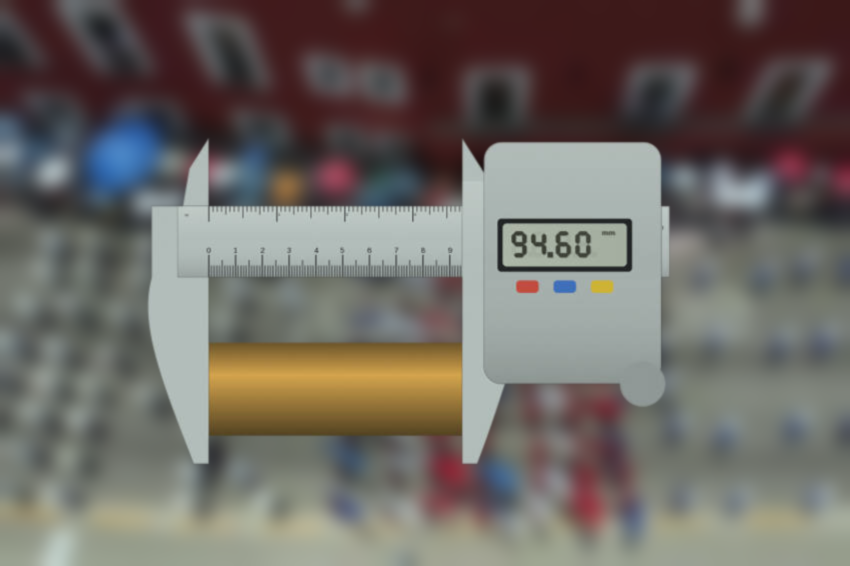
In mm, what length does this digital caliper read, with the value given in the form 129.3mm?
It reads 94.60mm
